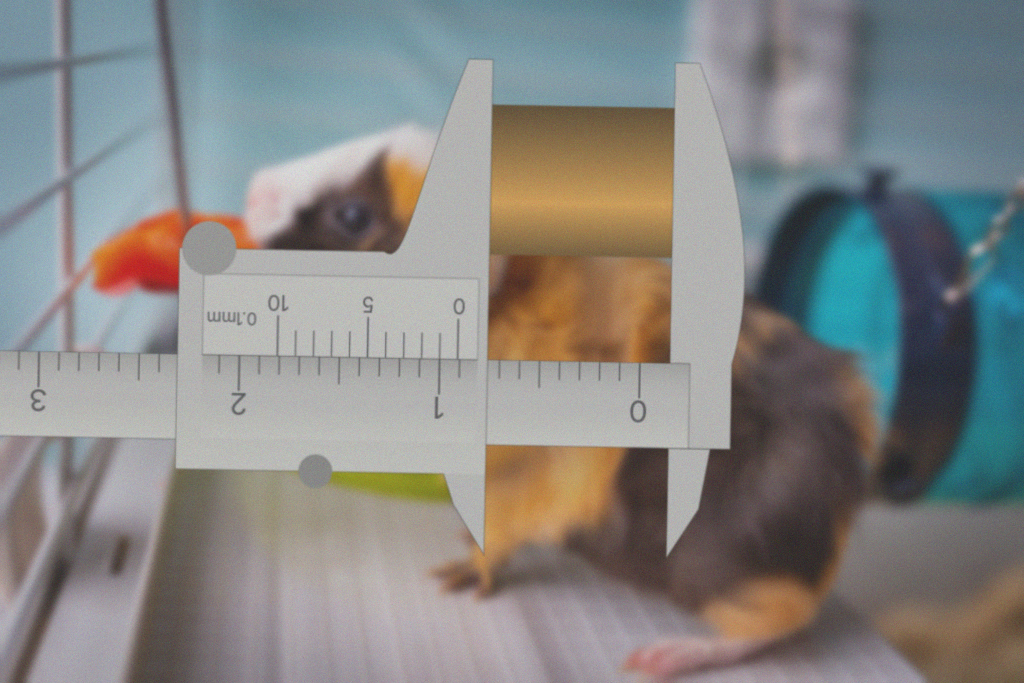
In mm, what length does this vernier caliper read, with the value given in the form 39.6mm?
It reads 9.1mm
